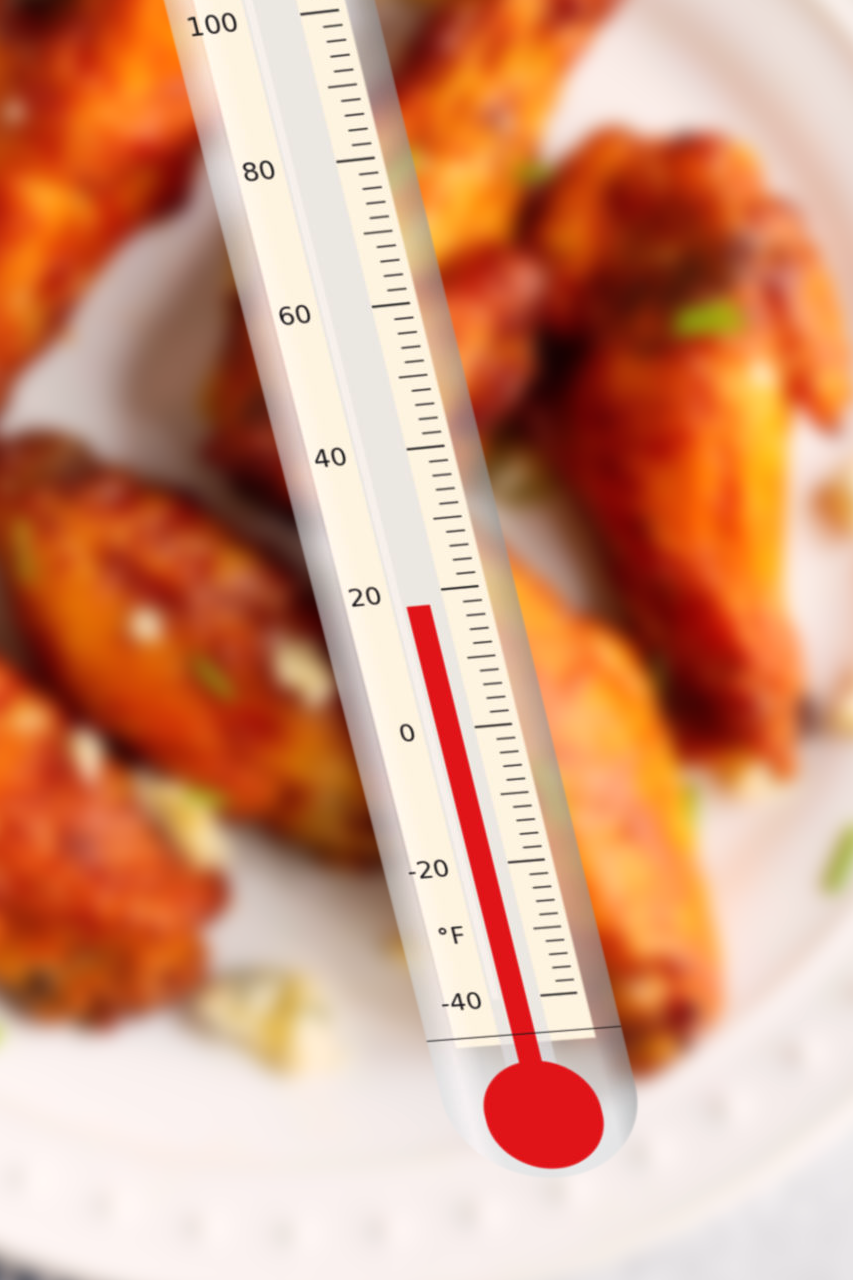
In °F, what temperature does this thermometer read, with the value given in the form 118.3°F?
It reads 18°F
